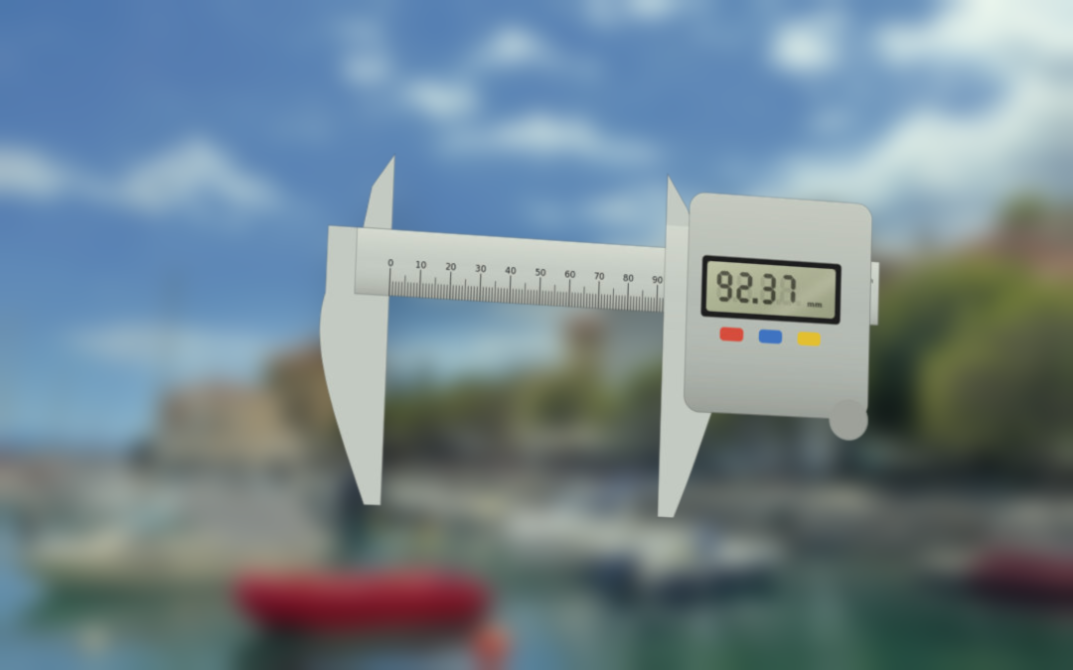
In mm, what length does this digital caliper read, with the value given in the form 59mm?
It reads 92.37mm
